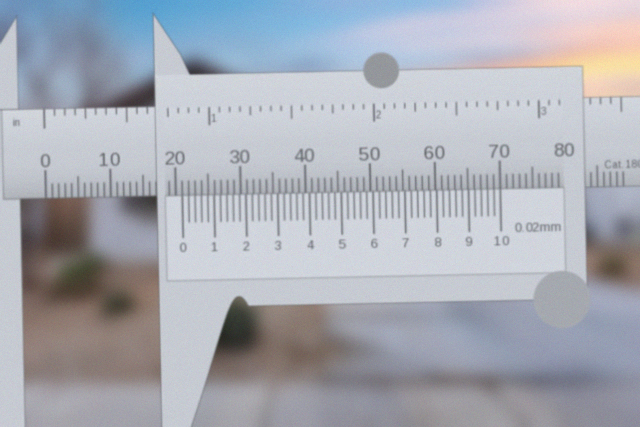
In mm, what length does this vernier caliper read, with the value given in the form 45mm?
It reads 21.0mm
